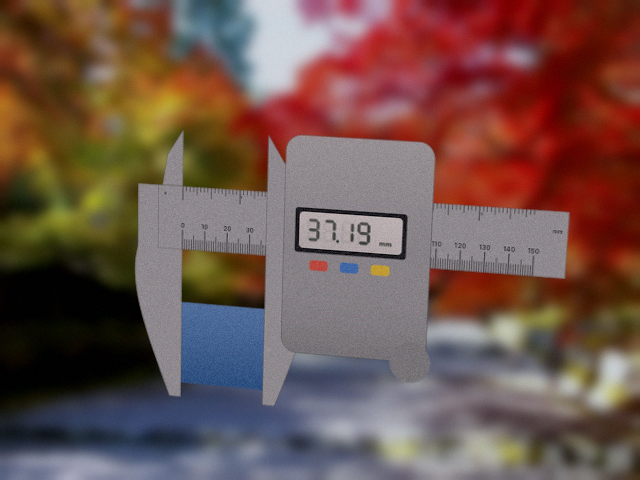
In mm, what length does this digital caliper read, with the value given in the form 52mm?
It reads 37.19mm
